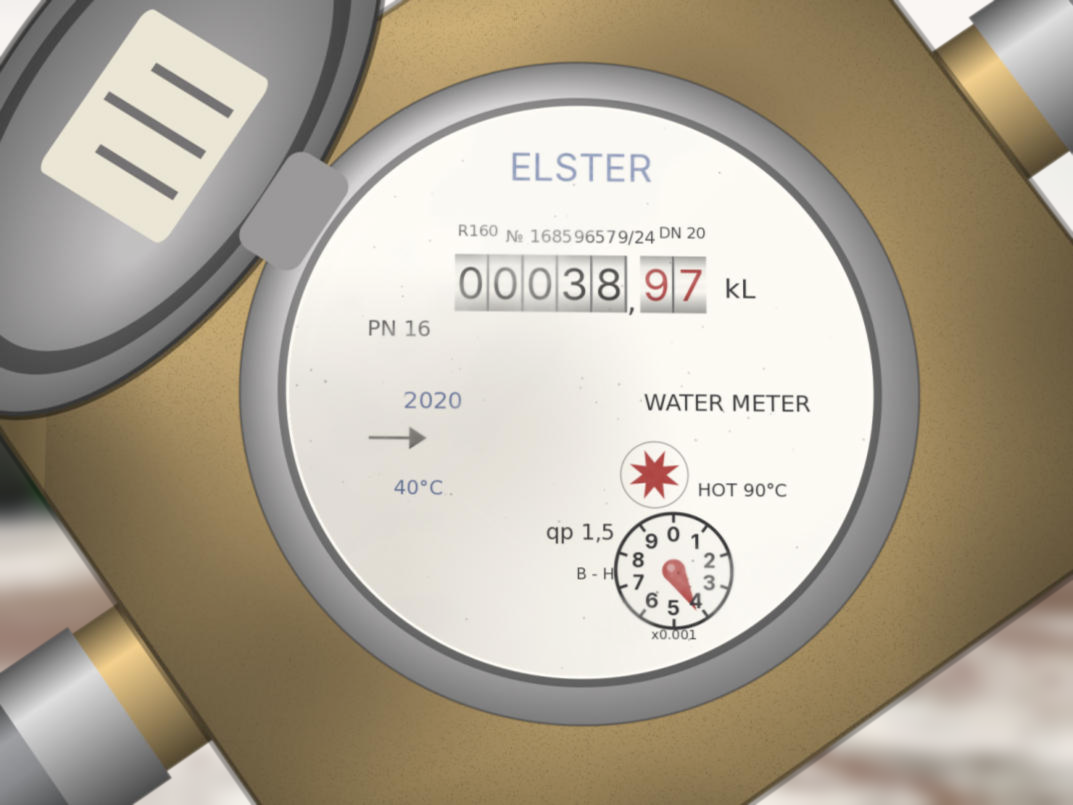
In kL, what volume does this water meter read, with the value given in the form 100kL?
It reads 38.974kL
